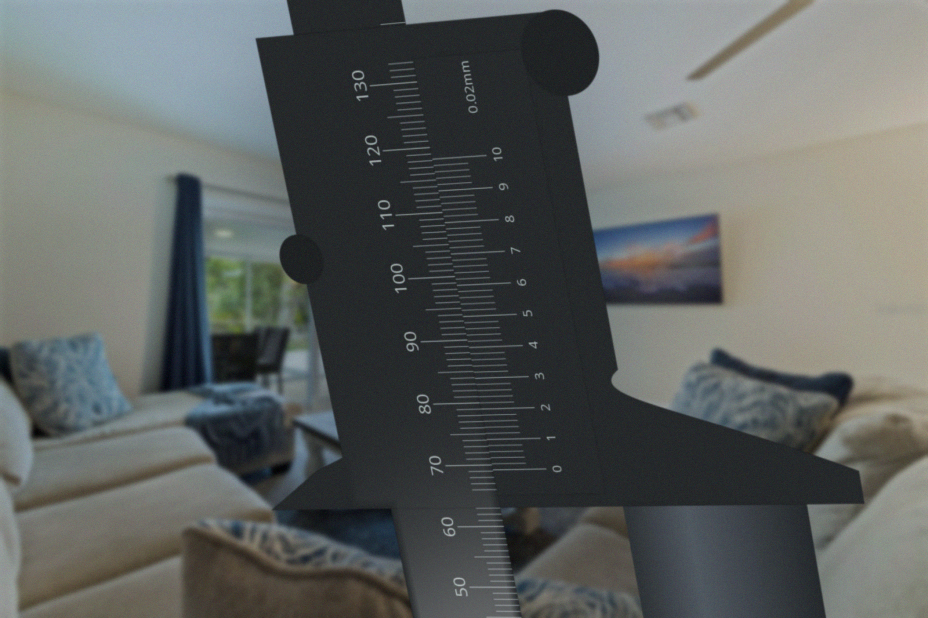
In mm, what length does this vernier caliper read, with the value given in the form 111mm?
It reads 69.2mm
